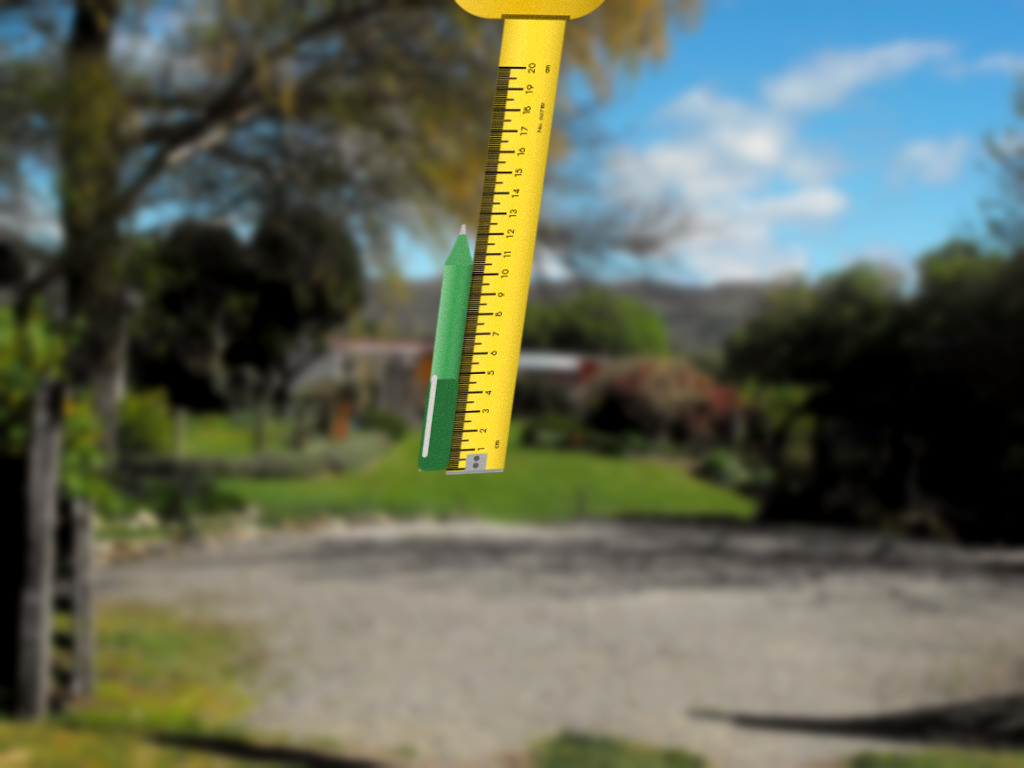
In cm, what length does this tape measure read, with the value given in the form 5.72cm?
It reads 12.5cm
